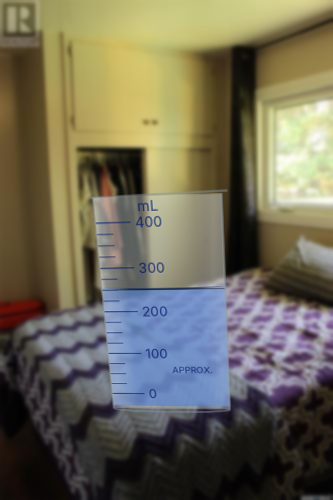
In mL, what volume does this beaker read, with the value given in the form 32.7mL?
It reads 250mL
